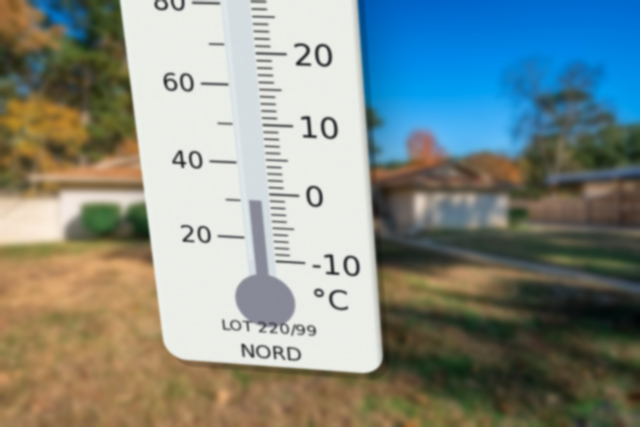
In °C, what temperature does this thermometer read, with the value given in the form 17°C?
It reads -1°C
